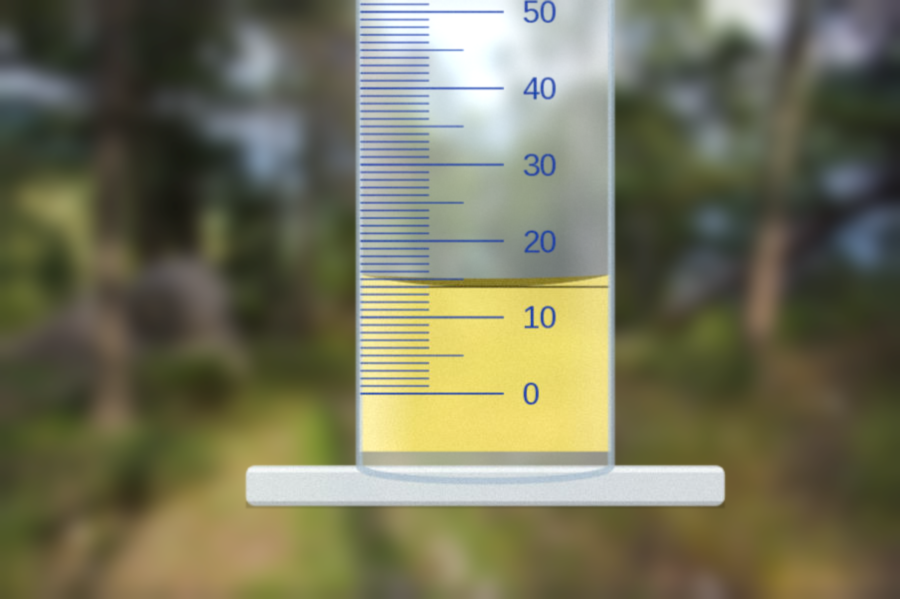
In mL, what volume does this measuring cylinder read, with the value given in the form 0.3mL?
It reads 14mL
